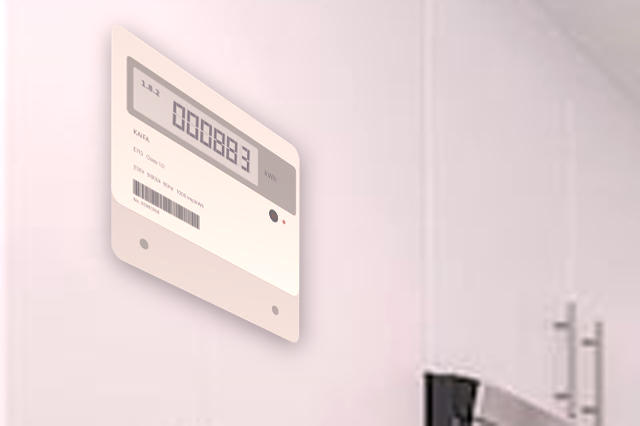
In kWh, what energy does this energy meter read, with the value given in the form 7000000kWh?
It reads 883kWh
